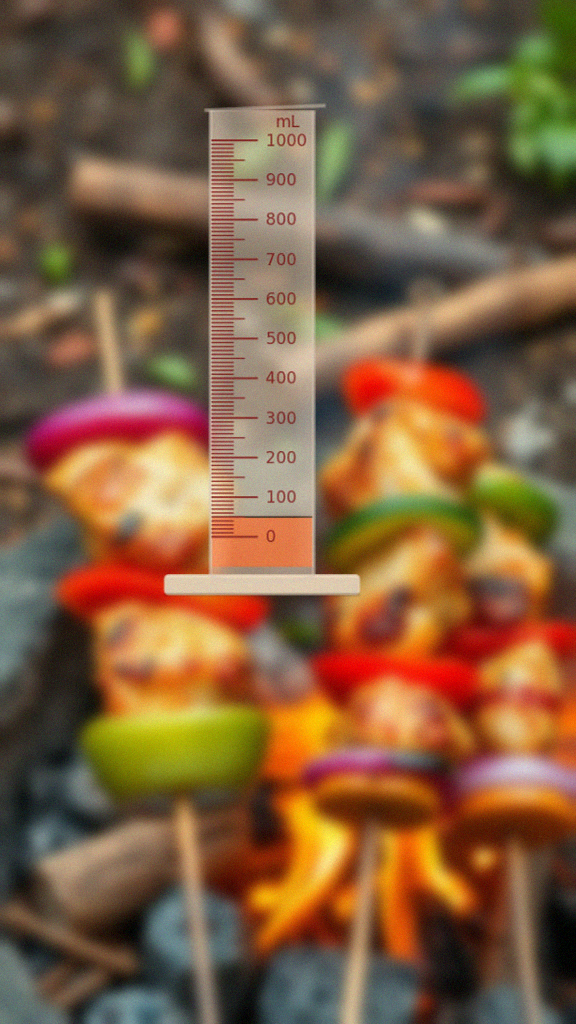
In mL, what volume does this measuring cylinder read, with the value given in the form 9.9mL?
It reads 50mL
